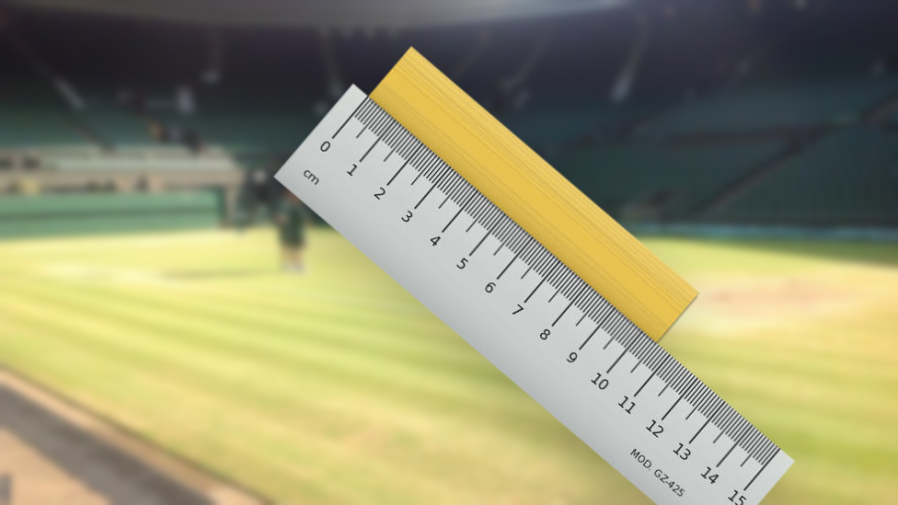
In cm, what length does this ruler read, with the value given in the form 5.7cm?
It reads 10.5cm
